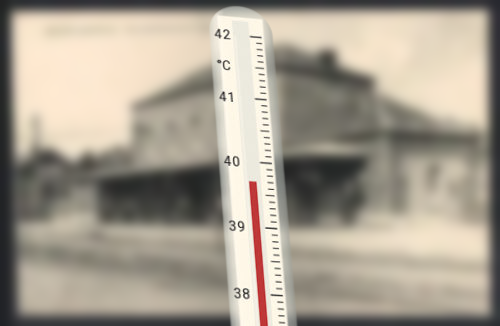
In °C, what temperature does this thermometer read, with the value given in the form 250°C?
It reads 39.7°C
